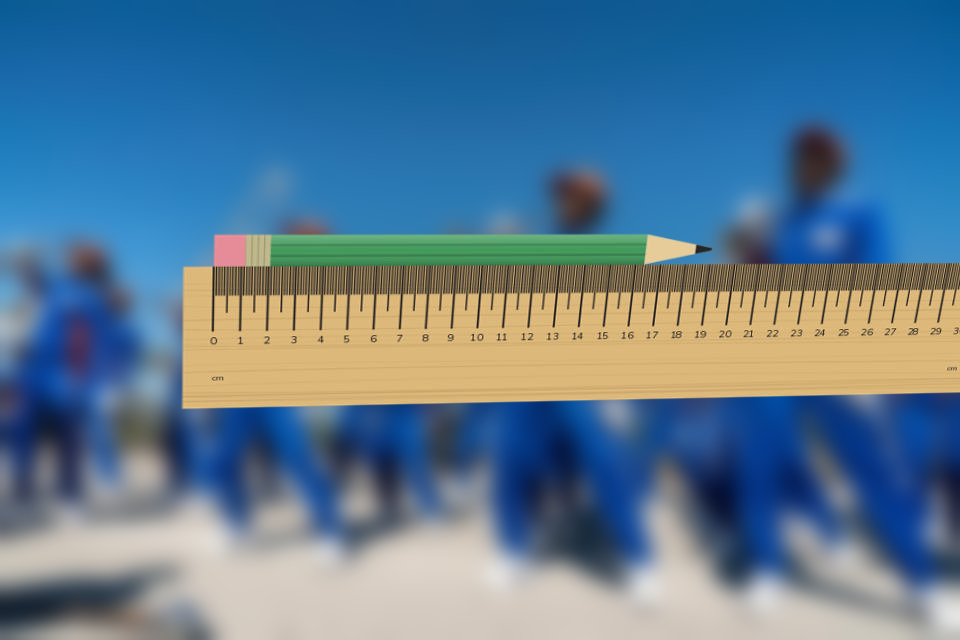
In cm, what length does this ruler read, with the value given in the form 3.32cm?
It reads 19cm
